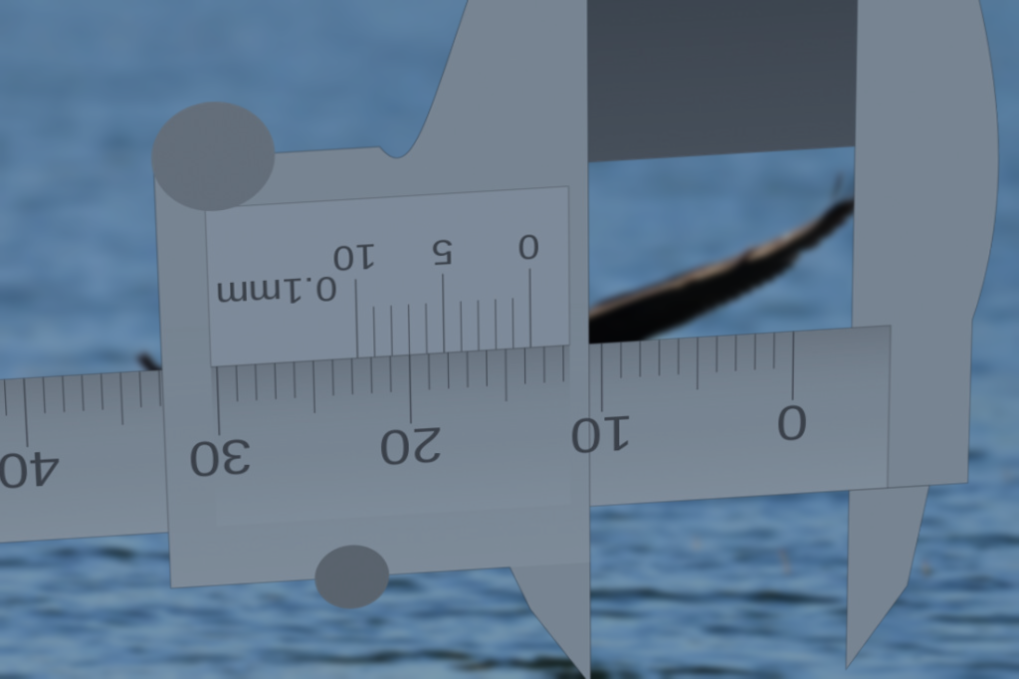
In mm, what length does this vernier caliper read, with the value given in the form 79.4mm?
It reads 13.7mm
